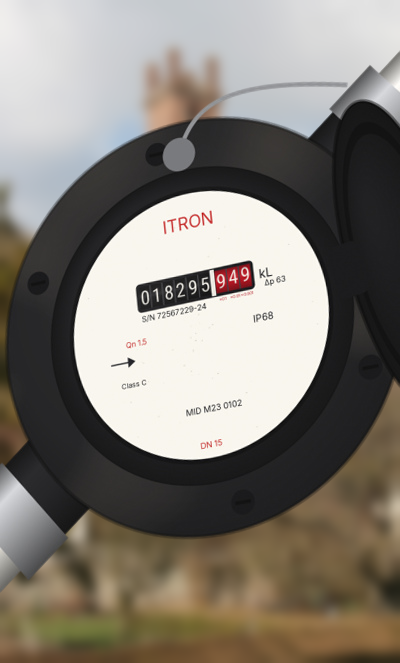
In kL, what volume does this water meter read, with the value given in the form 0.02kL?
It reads 18295.949kL
